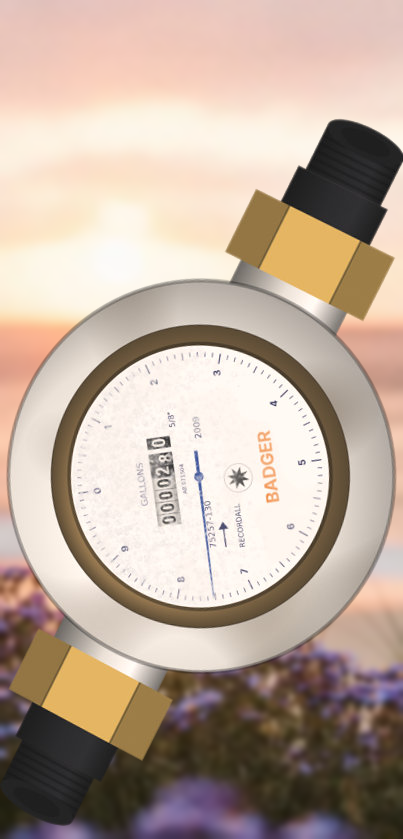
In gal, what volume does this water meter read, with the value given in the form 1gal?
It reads 277.5gal
